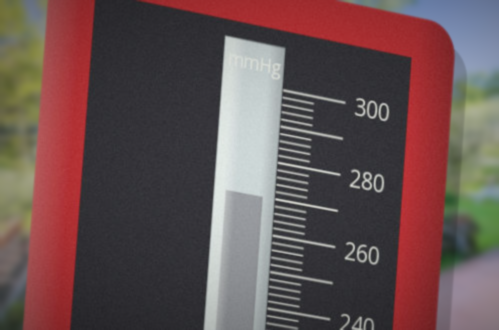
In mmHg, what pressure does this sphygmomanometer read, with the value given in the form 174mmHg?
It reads 270mmHg
